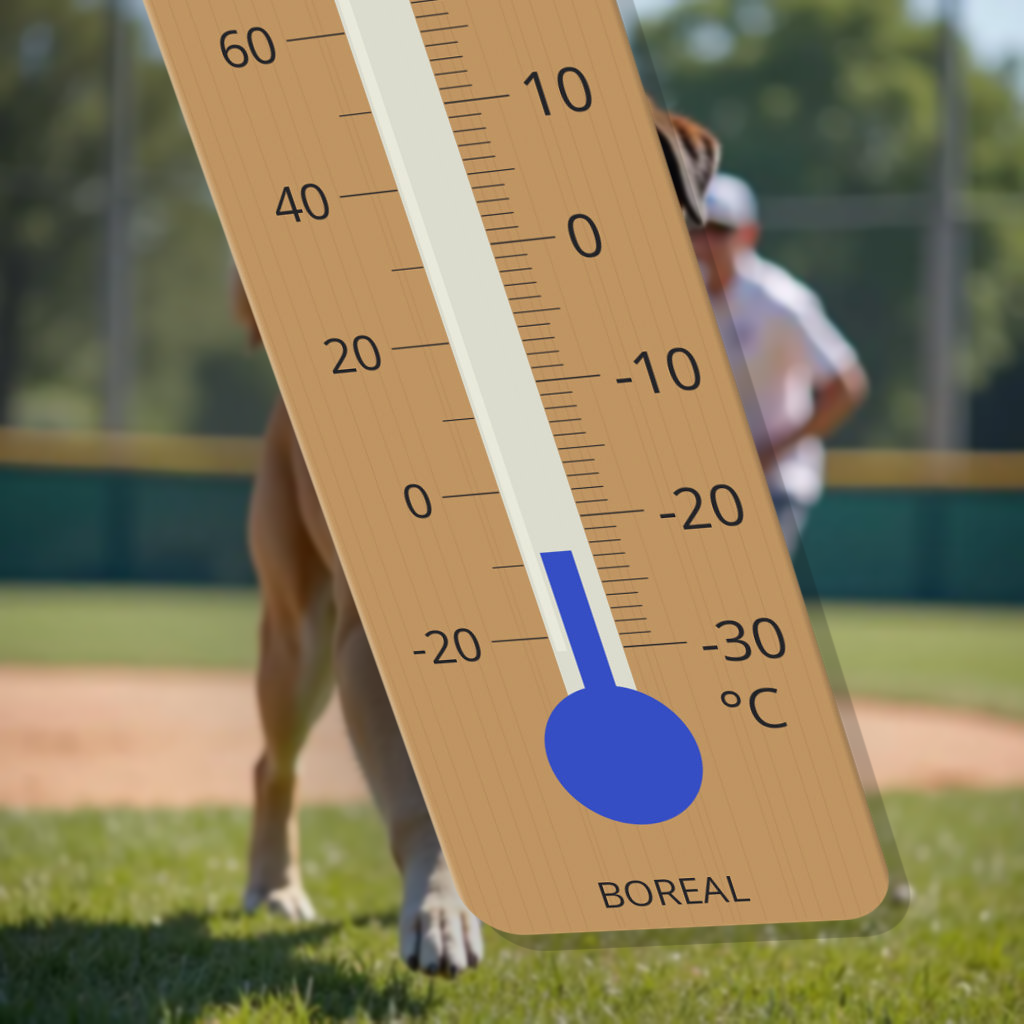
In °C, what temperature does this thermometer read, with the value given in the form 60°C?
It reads -22.5°C
